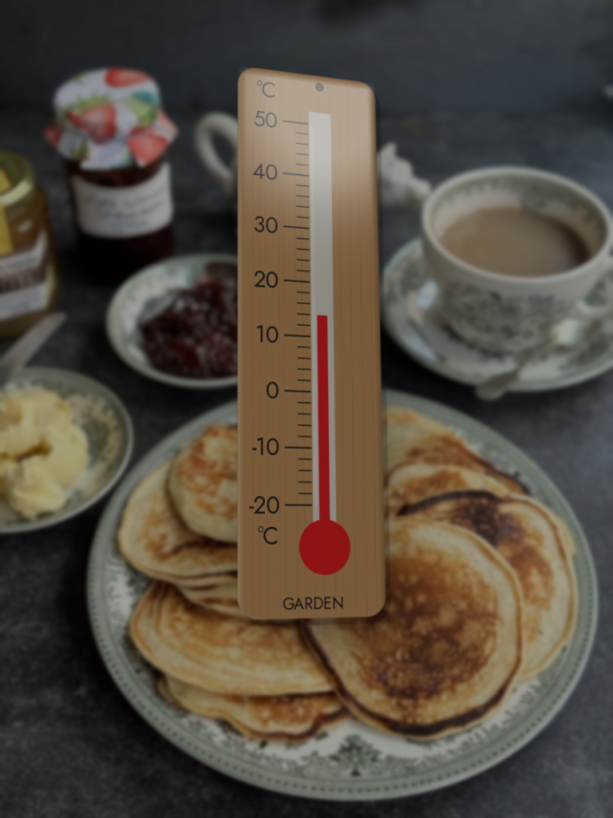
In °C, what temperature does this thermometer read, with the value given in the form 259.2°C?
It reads 14°C
